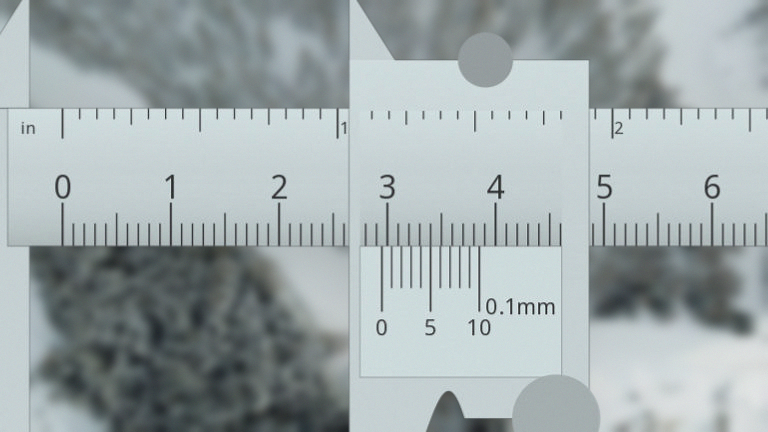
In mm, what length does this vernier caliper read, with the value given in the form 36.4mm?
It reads 29.5mm
